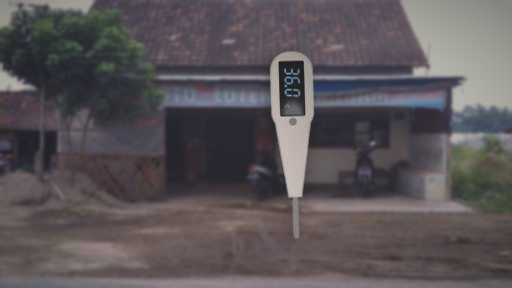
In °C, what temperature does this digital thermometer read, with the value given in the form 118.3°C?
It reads 36.0°C
